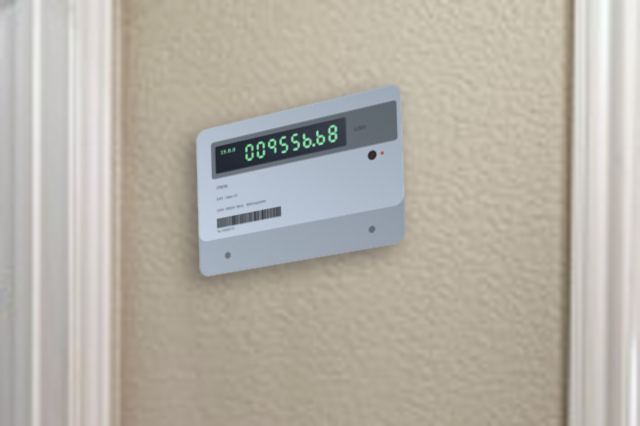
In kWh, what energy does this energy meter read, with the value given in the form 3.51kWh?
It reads 9556.68kWh
